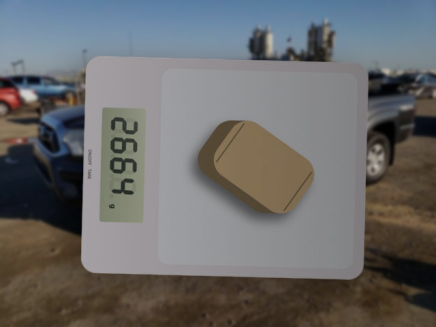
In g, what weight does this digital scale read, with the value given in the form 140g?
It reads 2664g
